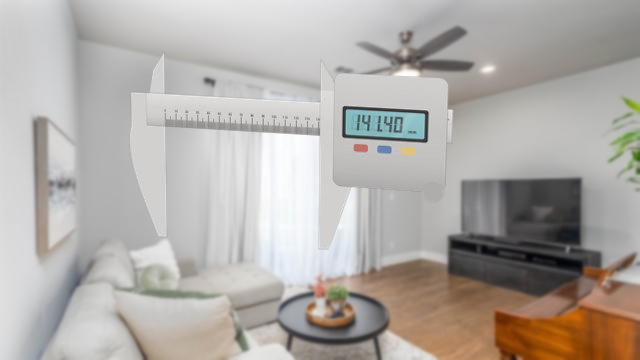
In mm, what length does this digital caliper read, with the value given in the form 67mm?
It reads 141.40mm
